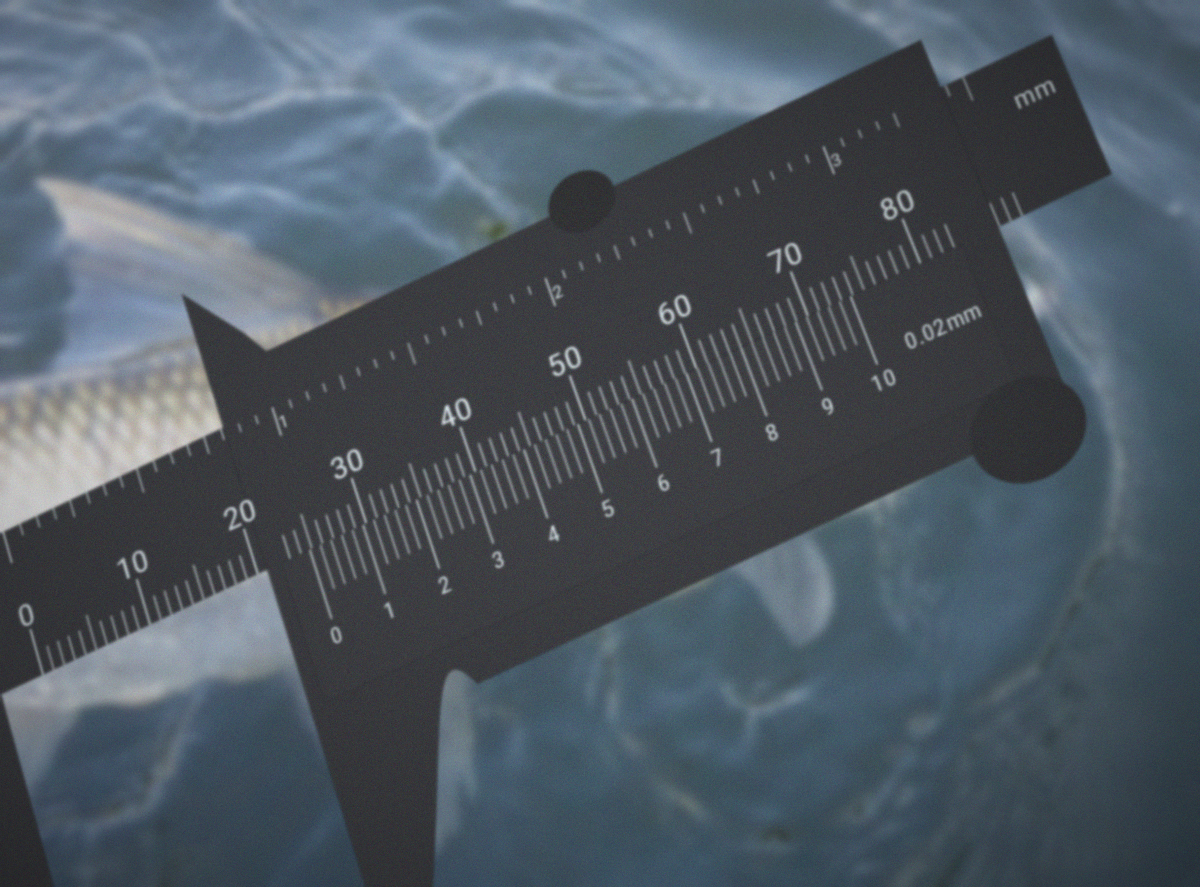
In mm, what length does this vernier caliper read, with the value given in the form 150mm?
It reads 24.8mm
